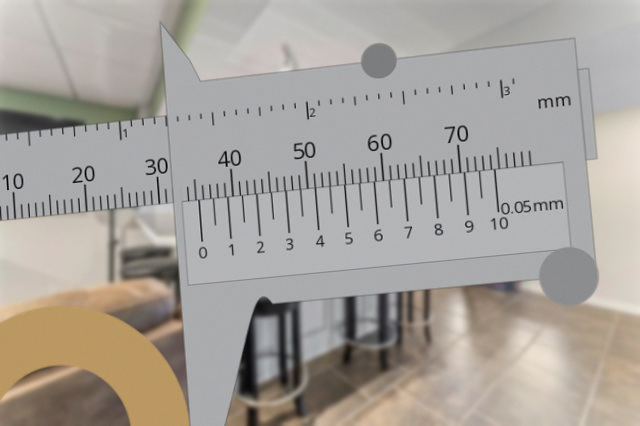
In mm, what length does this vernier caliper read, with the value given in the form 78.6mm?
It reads 35.4mm
